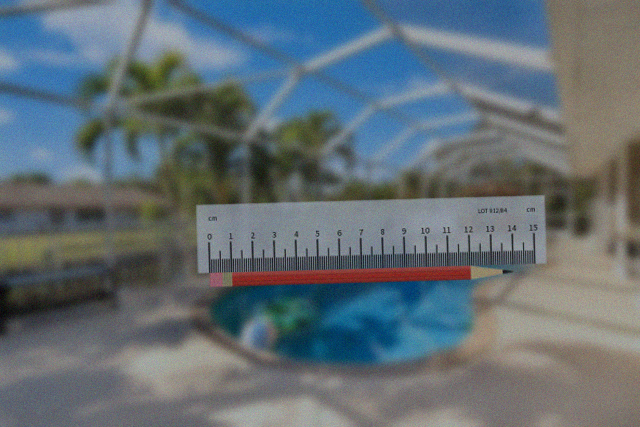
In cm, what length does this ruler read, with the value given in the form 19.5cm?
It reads 14cm
